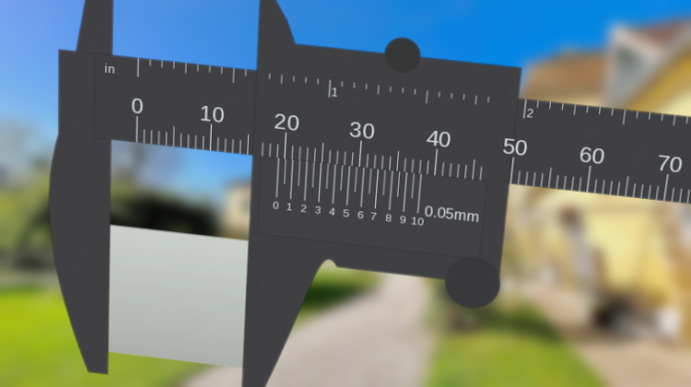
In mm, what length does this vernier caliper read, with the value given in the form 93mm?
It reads 19.2mm
